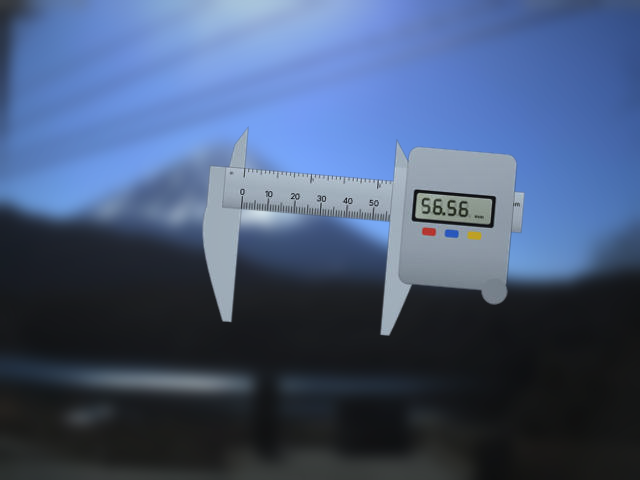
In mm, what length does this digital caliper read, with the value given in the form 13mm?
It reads 56.56mm
